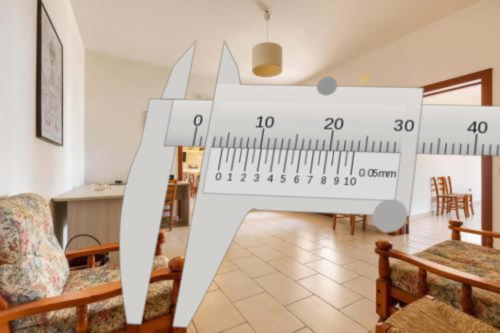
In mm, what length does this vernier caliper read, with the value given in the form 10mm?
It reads 4.4mm
